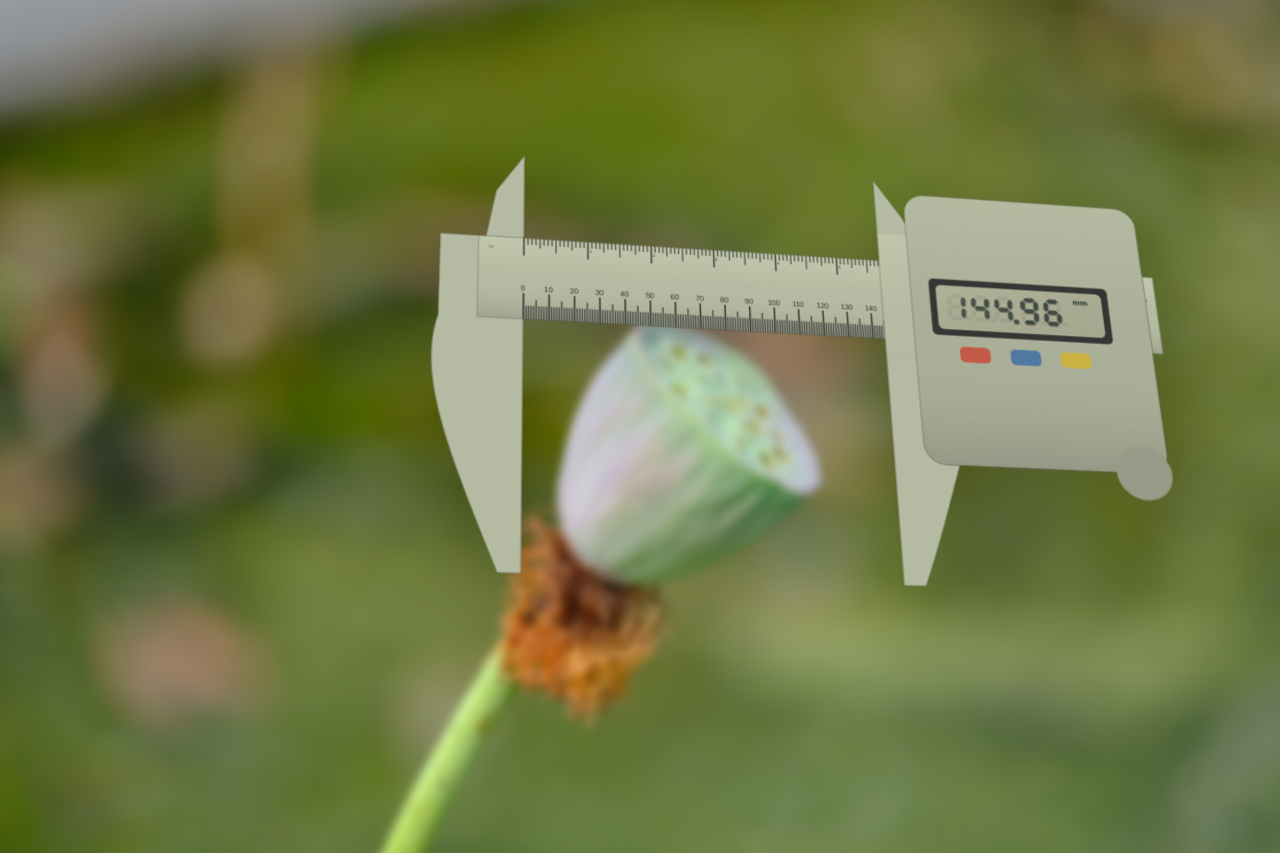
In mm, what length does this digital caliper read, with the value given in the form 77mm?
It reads 144.96mm
